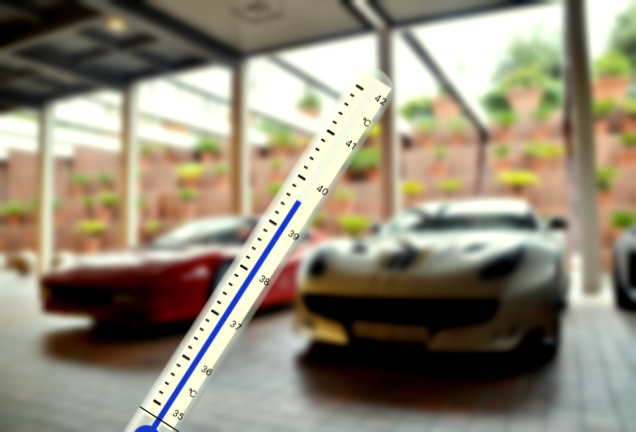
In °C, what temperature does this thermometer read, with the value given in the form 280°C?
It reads 39.6°C
